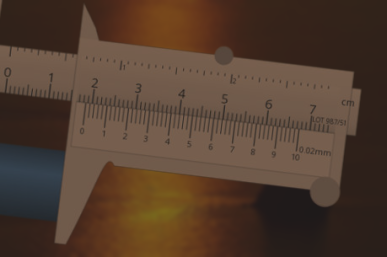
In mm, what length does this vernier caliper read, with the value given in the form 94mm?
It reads 18.5mm
